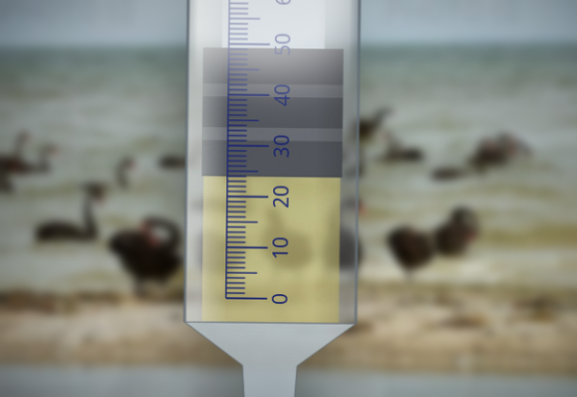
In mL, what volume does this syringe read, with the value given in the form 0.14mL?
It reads 24mL
